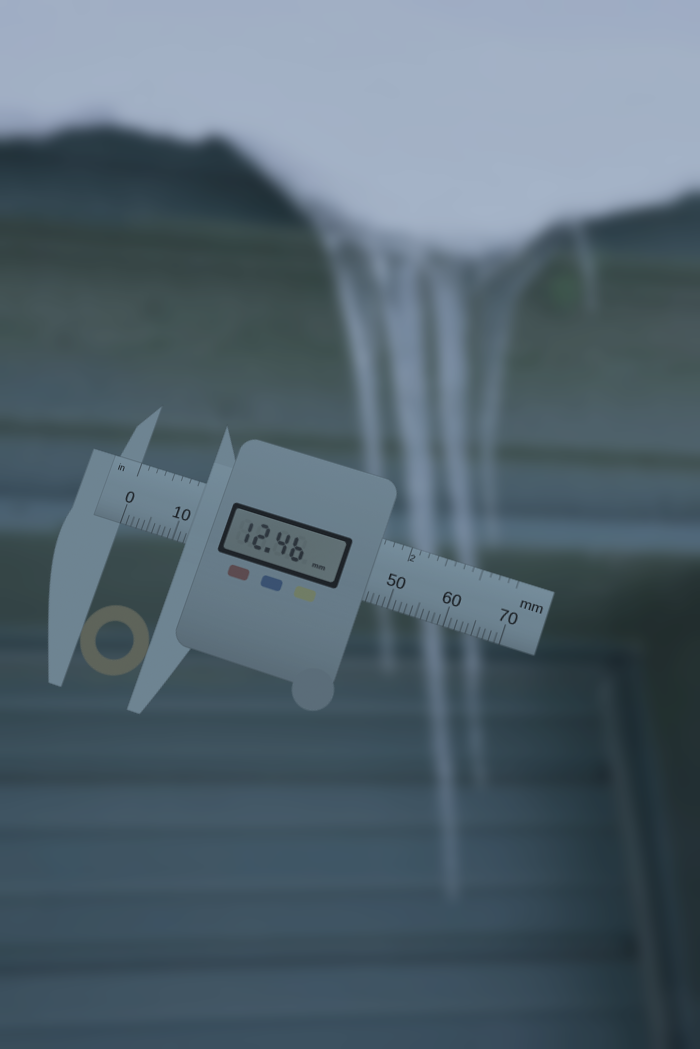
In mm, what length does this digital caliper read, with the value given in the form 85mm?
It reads 12.46mm
